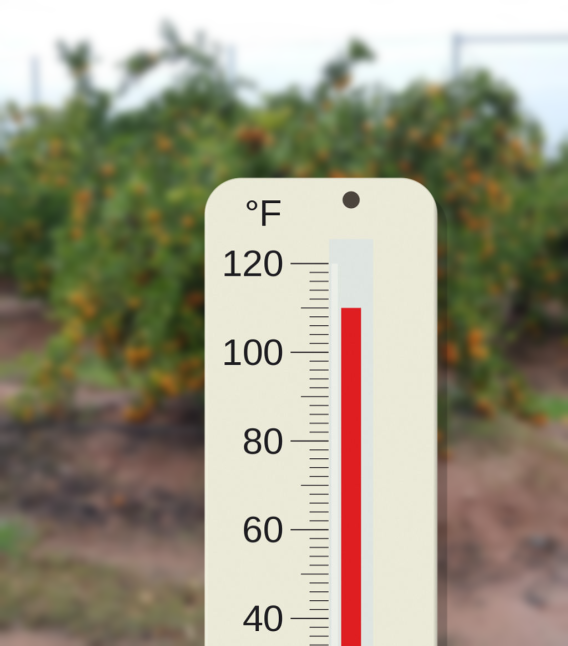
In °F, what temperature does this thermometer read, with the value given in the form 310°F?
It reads 110°F
